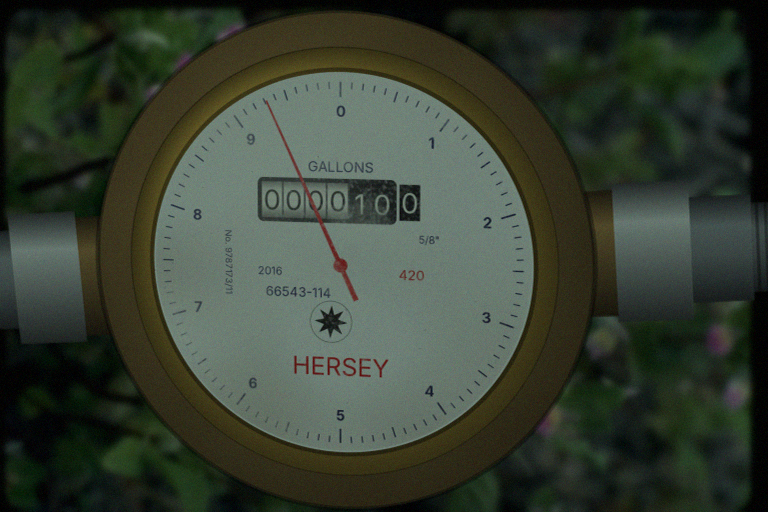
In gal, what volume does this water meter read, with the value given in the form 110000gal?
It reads 99.3gal
